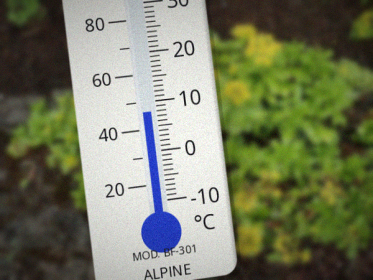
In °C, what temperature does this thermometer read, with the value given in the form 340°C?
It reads 8°C
